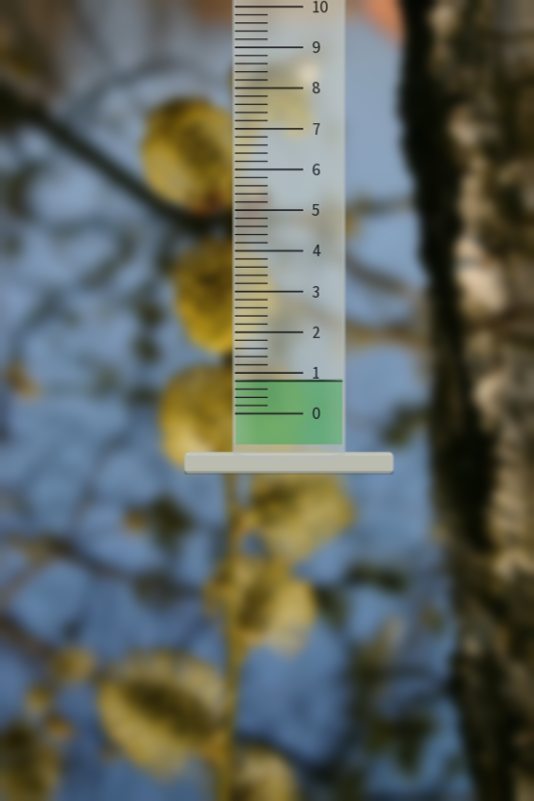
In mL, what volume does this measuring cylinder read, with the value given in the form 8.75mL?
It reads 0.8mL
